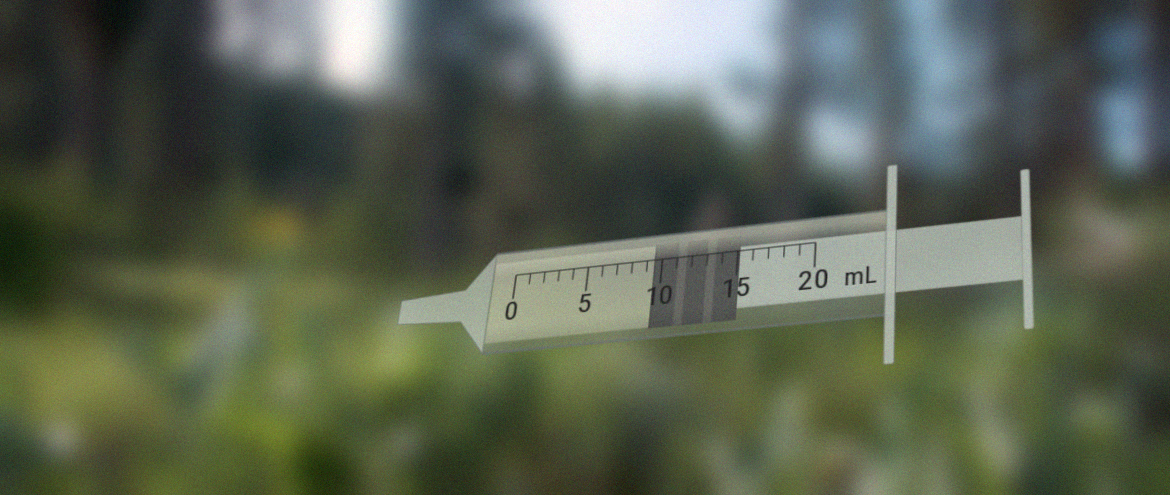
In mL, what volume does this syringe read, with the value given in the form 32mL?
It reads 9.5mL
